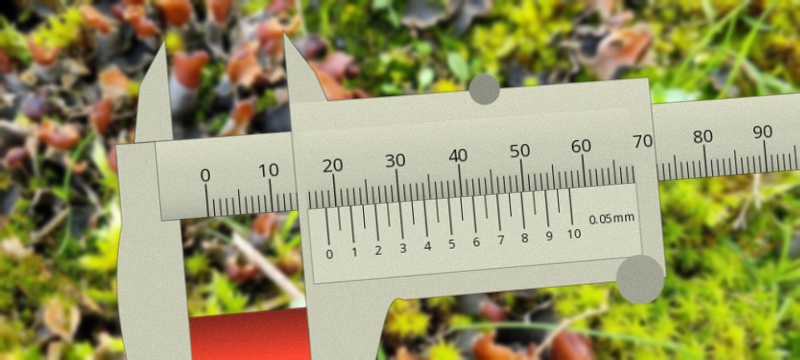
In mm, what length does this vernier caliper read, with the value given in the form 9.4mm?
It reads 18.4mm
